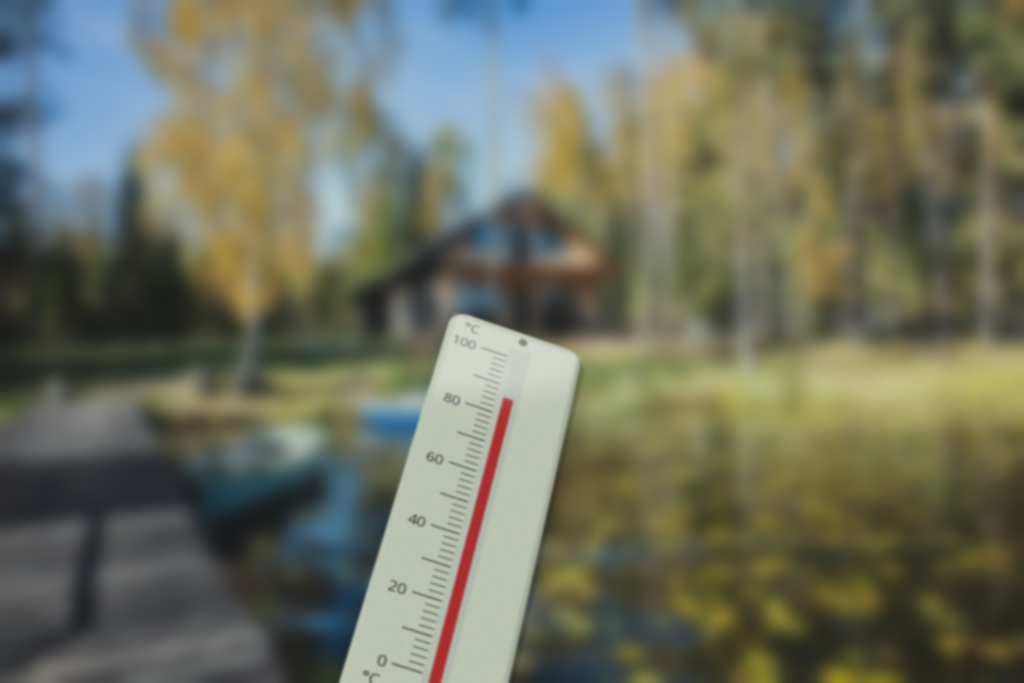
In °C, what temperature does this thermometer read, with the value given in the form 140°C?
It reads 86°C
